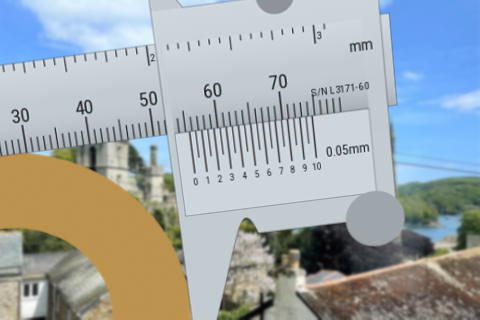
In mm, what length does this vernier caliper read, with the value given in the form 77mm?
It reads 55.6mm
